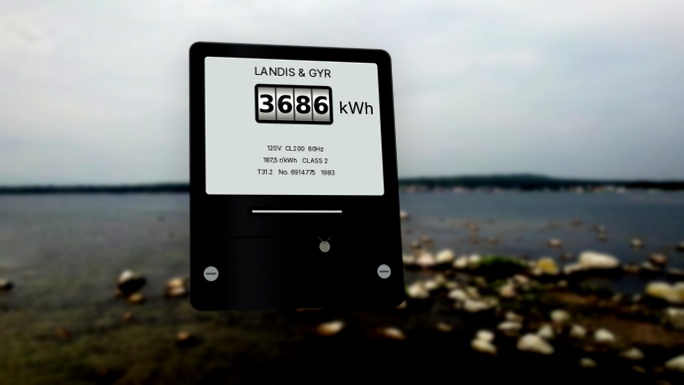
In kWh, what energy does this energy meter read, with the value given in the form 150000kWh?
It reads 3686kWh
